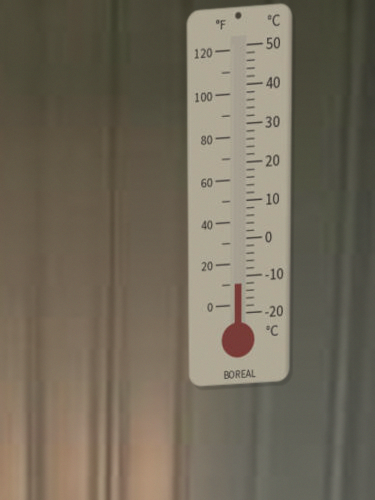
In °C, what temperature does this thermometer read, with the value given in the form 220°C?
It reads -12°C
